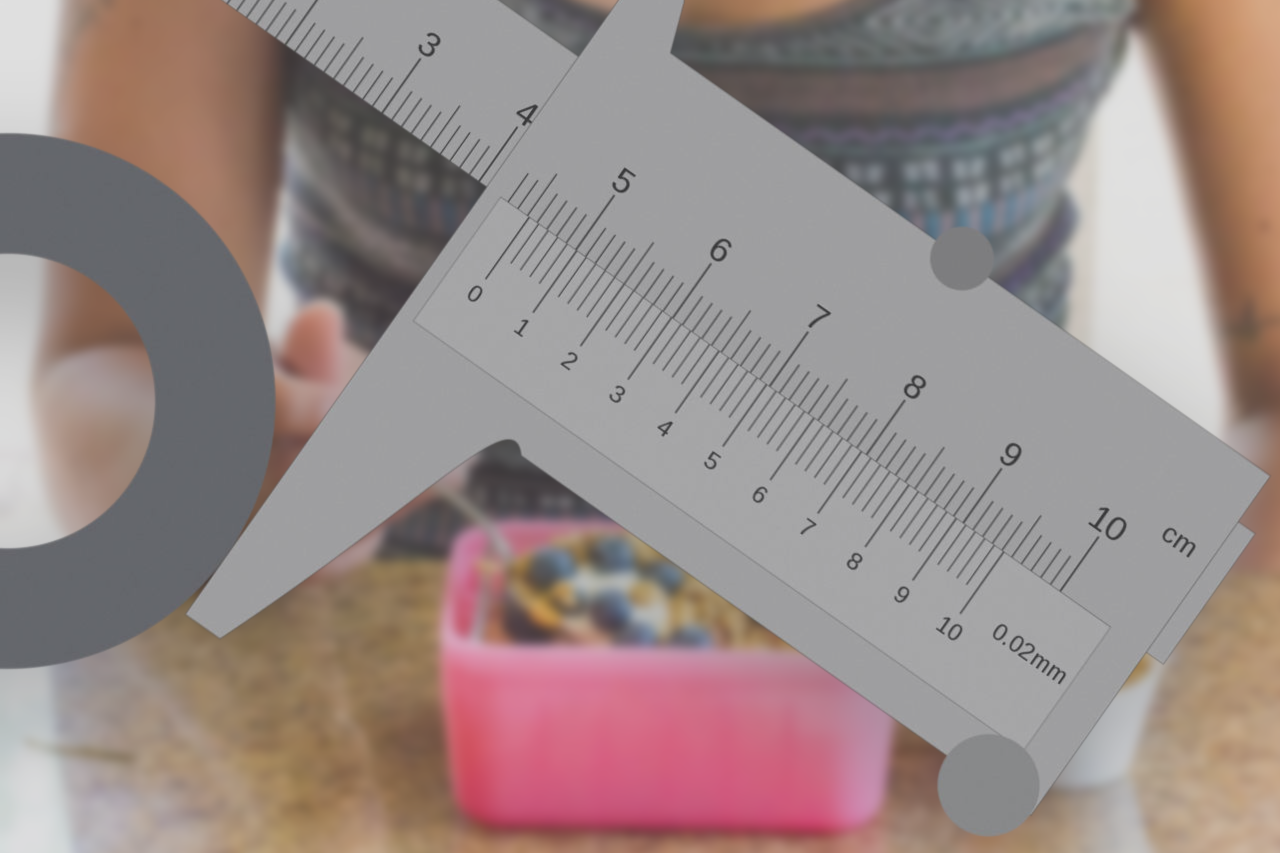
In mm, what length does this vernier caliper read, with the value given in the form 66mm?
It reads 45.2mm
